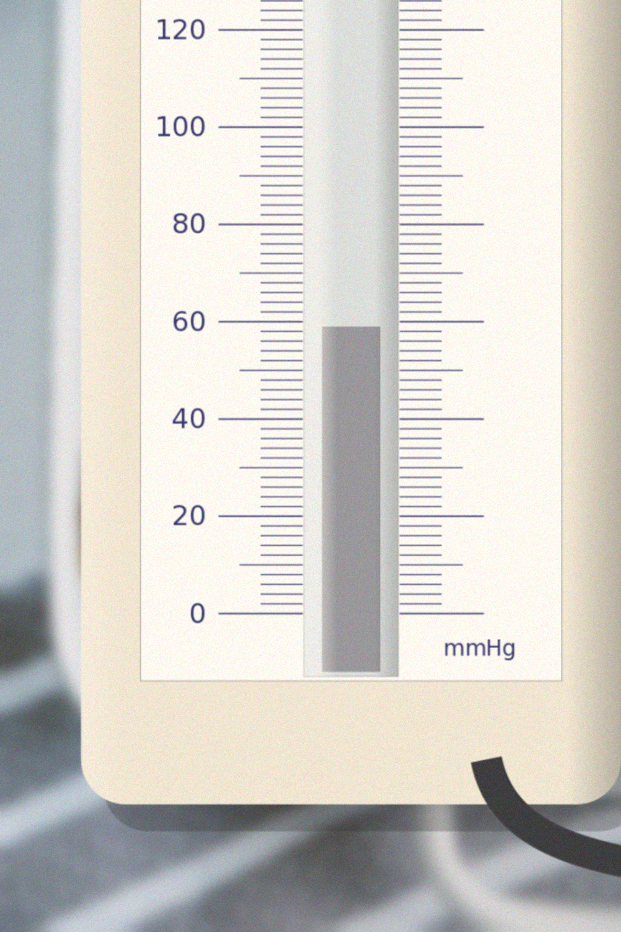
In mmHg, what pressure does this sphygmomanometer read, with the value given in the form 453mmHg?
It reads 59mmHg
